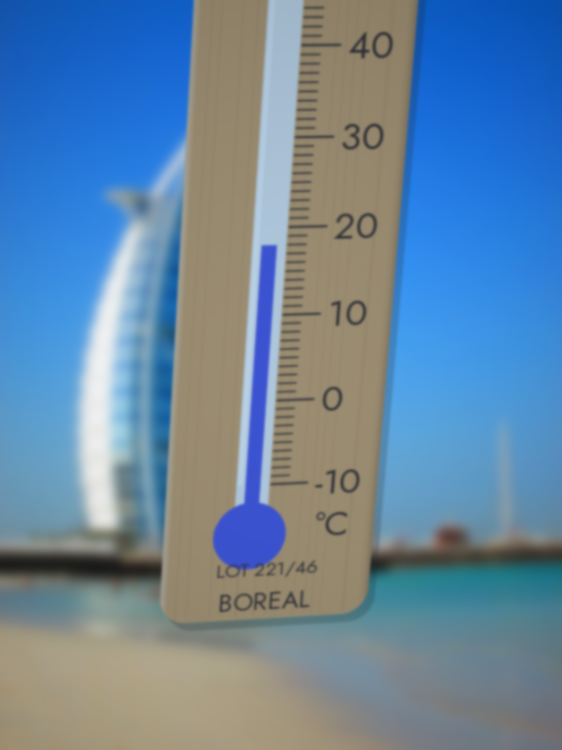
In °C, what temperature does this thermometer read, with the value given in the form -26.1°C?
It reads 18°C
